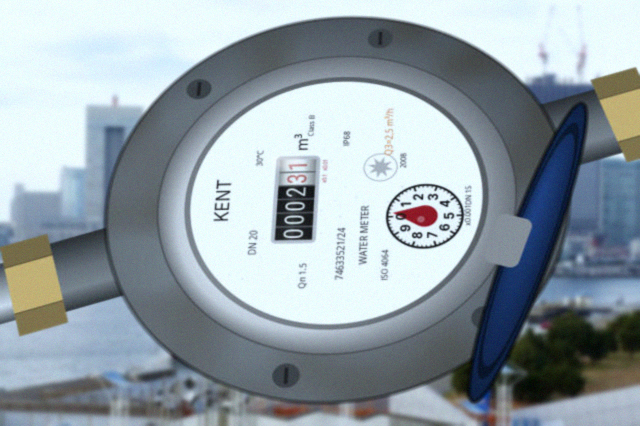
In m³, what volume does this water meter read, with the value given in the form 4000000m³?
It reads 2.310m³
